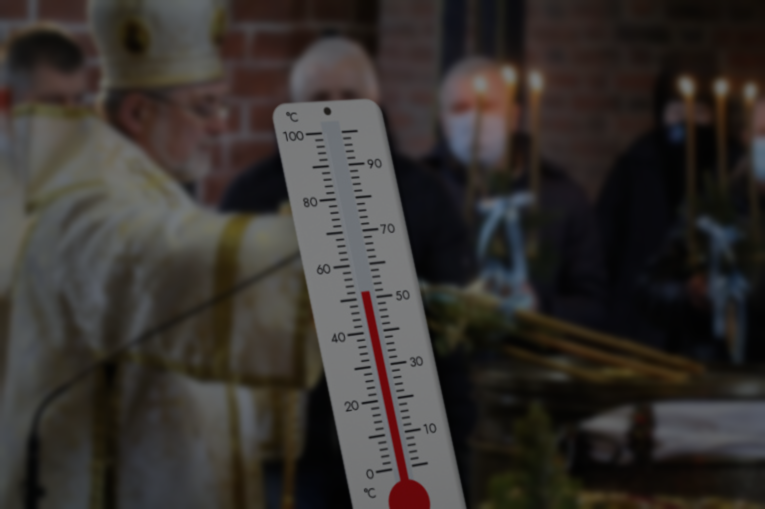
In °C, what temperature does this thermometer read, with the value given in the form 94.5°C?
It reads 52°C
